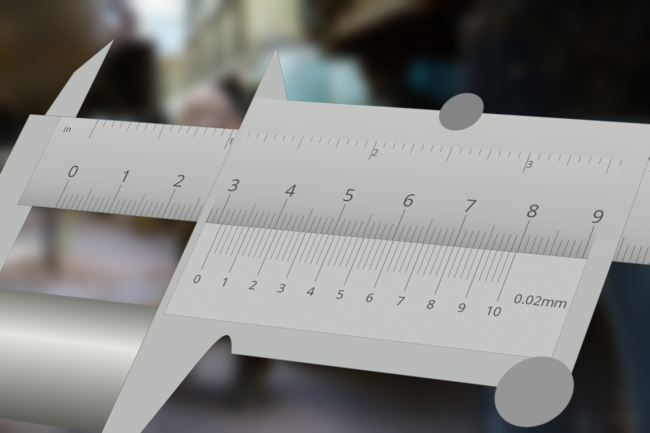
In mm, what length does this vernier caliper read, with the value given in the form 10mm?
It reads 30.8mm
